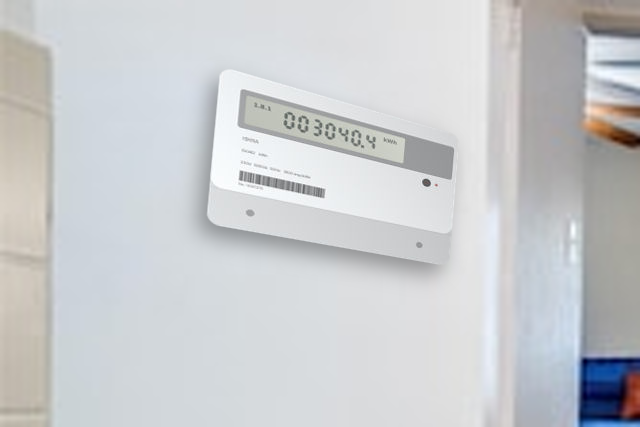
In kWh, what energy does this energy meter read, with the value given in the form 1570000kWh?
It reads 3040.4kWh
